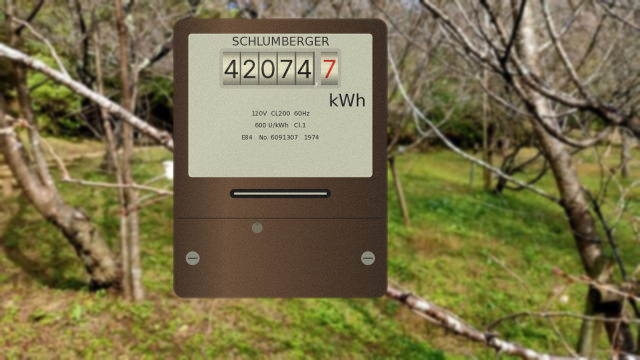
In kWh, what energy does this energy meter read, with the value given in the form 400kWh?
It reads 42074.7kWh
